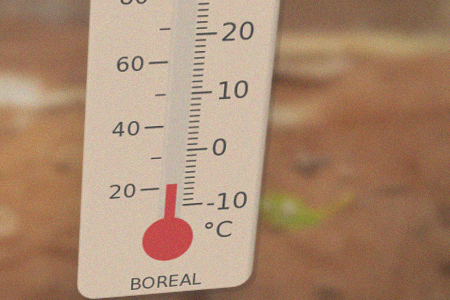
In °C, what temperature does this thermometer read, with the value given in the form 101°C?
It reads -6°C
